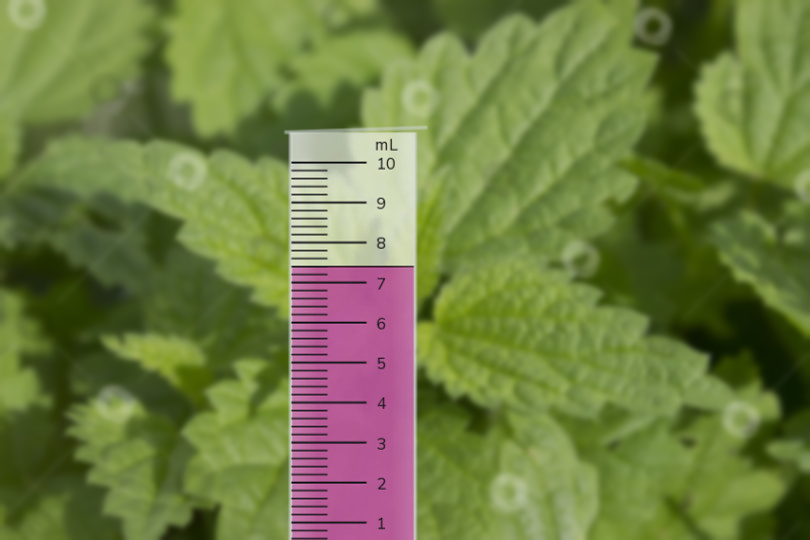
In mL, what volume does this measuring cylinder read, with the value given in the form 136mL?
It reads 7.4mL
